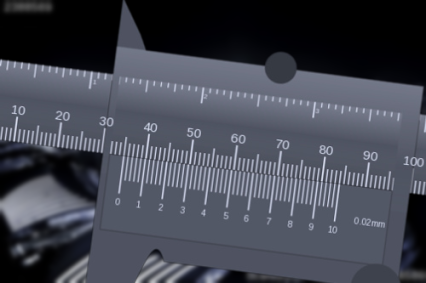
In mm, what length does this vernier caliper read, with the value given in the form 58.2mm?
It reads 35.0mm
